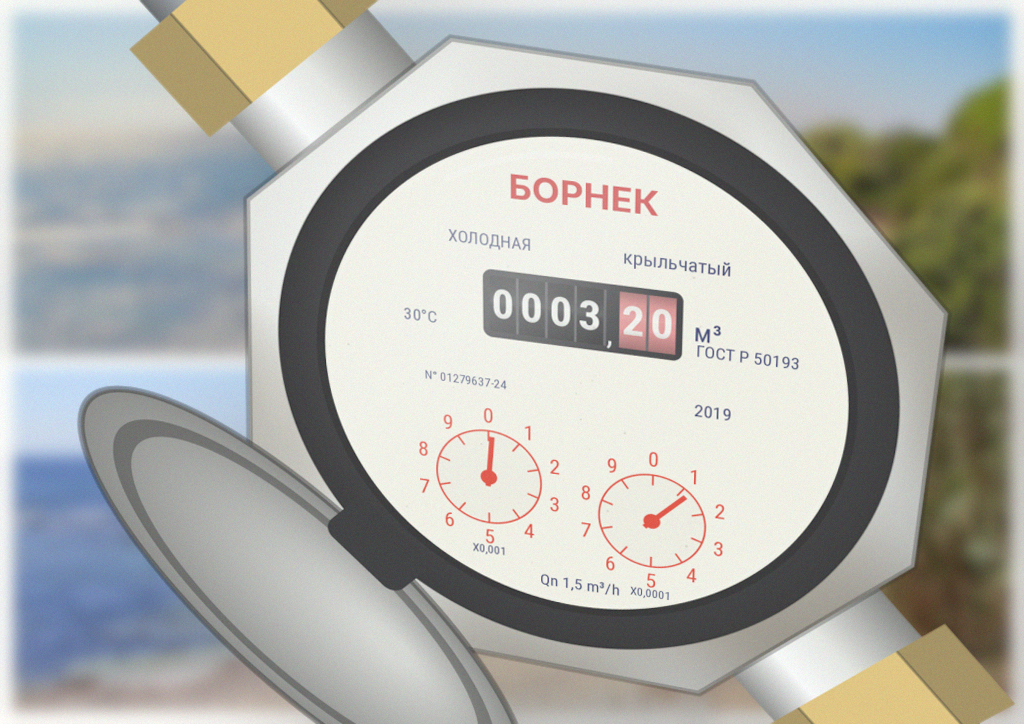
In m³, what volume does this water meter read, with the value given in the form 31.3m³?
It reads 3.2001m³
